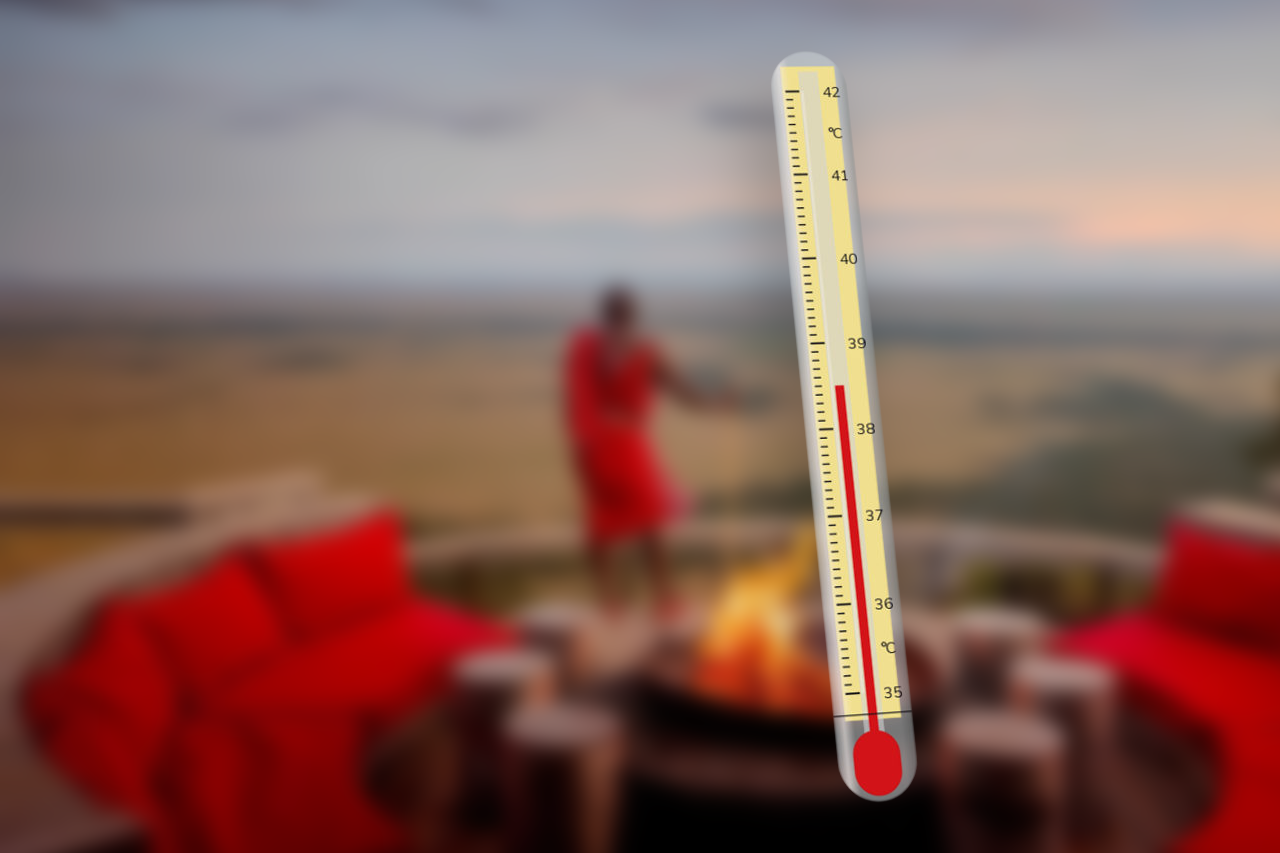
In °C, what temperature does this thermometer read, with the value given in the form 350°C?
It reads 38.5°C
